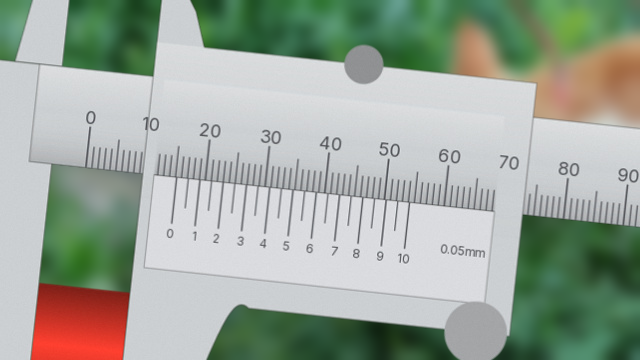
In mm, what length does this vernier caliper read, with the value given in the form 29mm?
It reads 15.2mm
